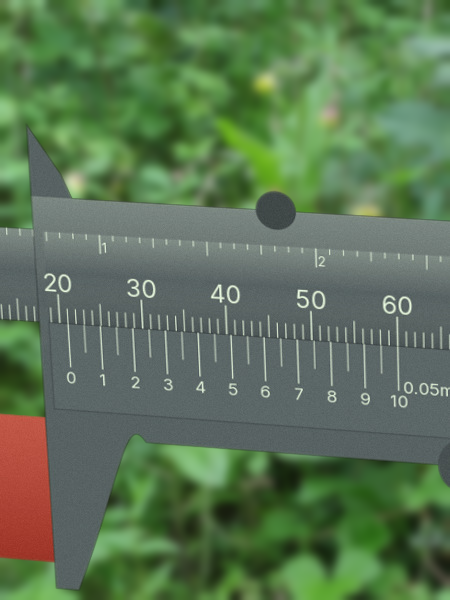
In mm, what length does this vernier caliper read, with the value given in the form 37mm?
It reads 21.0mm
